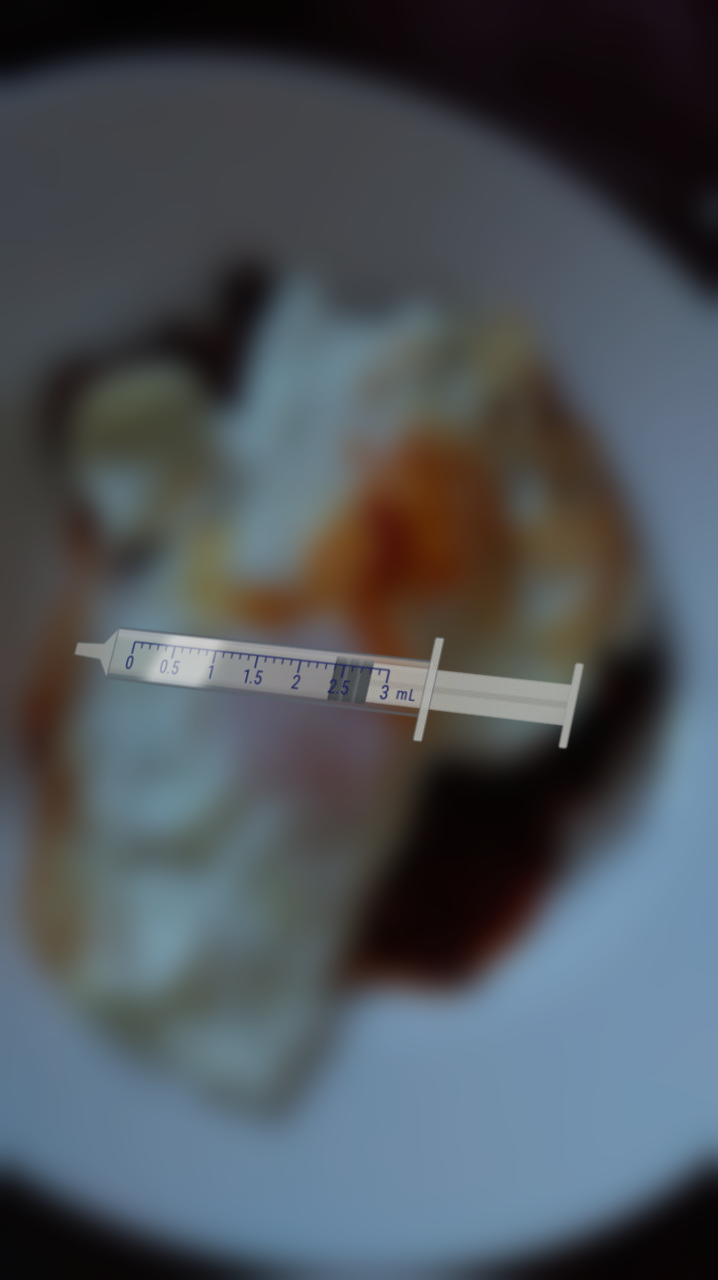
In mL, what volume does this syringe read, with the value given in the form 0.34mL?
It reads 2.4mL
